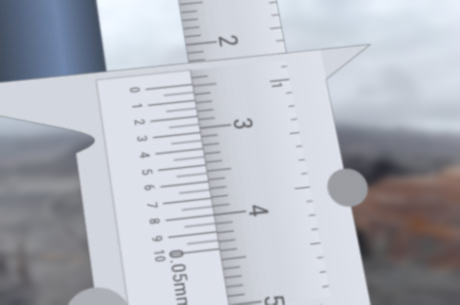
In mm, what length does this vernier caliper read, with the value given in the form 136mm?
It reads 24.8mm
